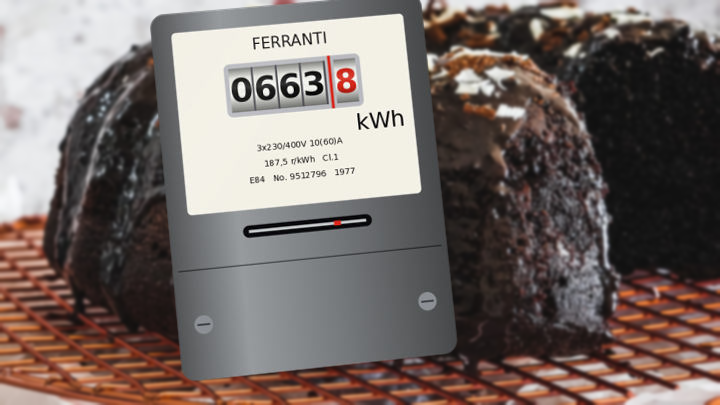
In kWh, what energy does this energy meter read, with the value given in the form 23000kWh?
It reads 663.8kWh
